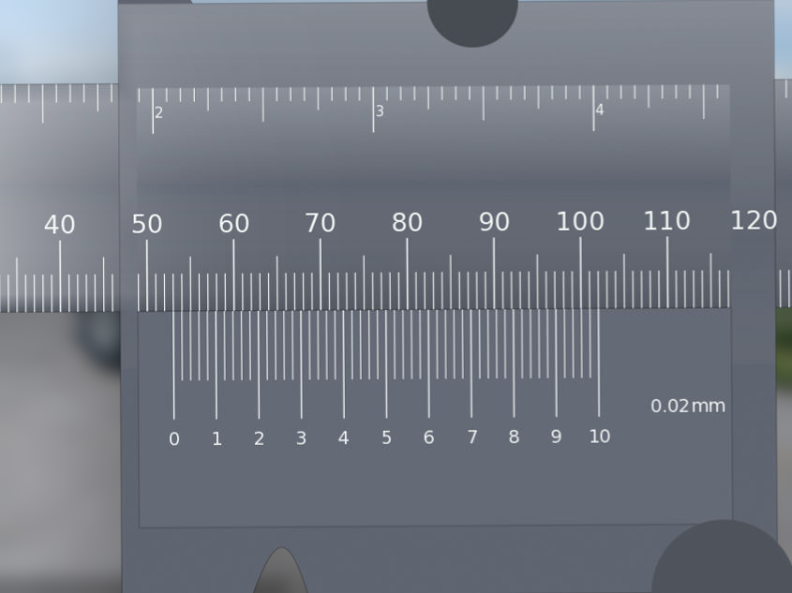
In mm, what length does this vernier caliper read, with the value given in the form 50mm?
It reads 53.0mm
